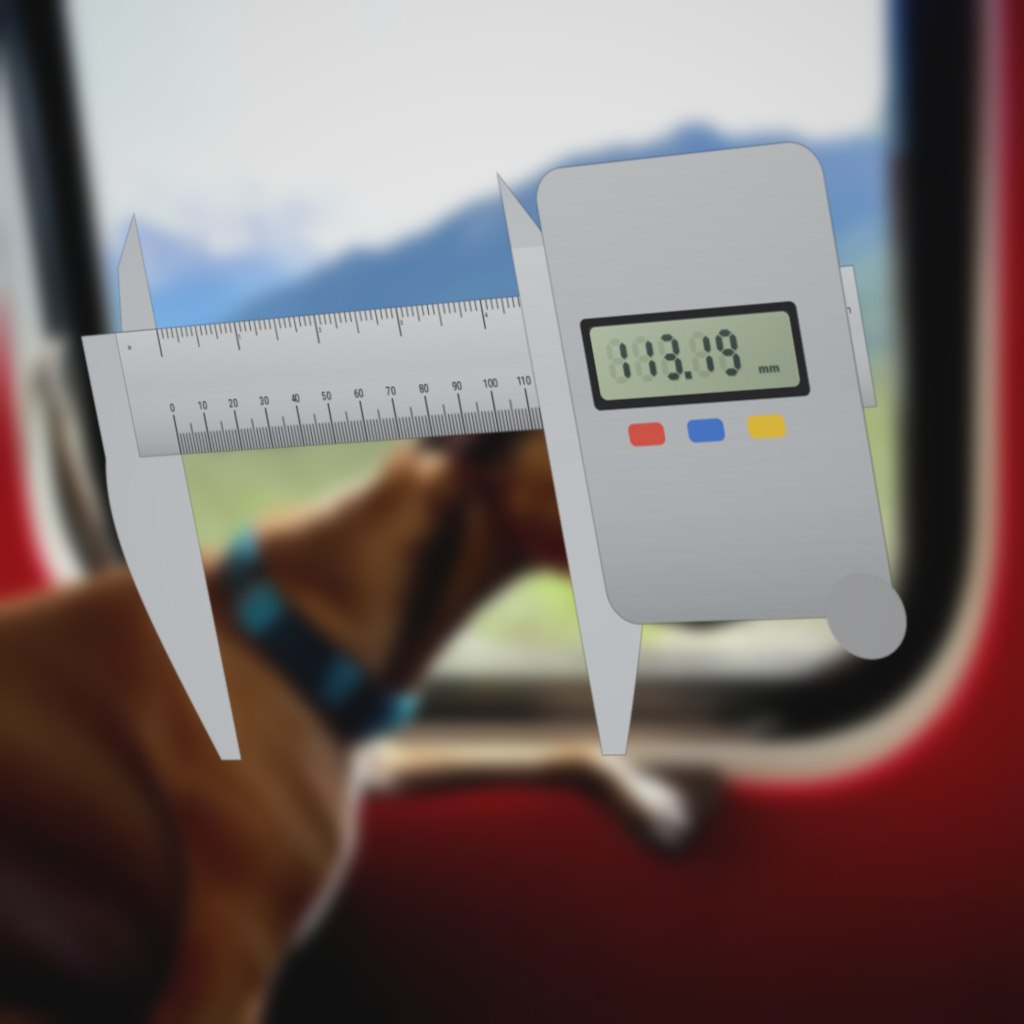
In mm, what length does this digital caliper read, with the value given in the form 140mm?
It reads 113.19mm
